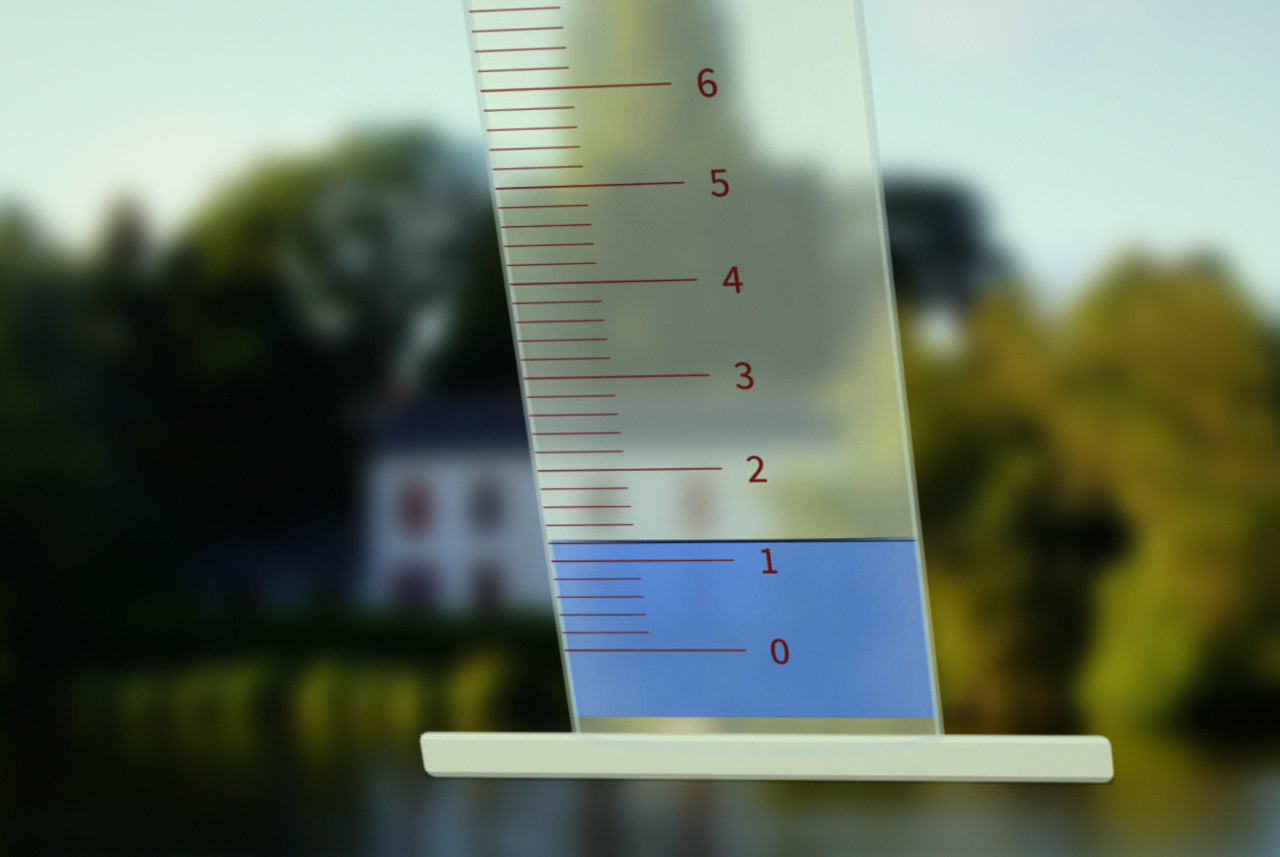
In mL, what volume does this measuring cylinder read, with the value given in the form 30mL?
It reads 1.2mL
